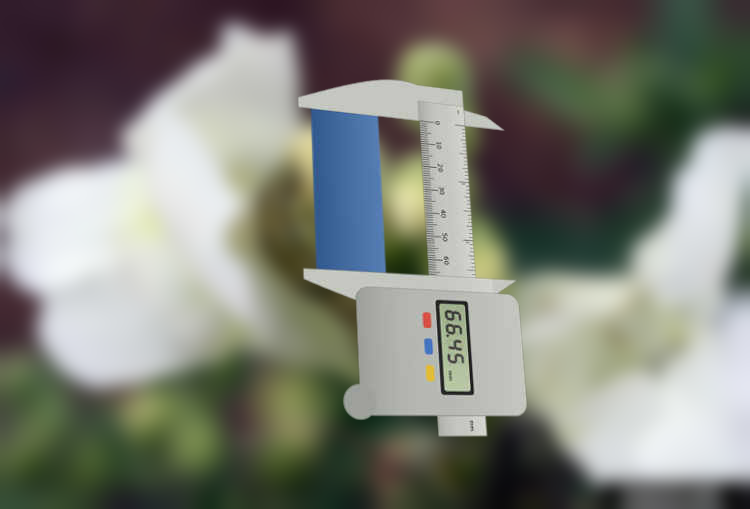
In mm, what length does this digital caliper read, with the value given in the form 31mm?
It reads 66.45mm
